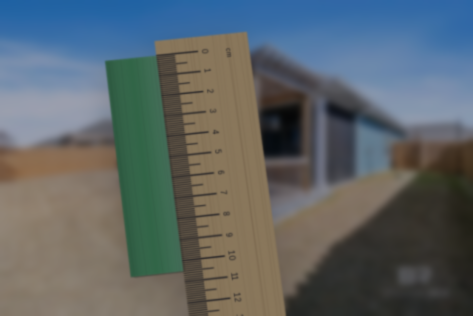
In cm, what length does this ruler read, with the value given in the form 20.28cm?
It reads 10.5cm
